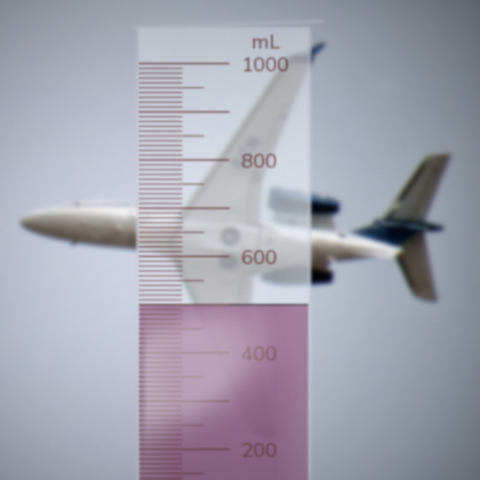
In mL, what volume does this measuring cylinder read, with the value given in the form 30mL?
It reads 500mL
